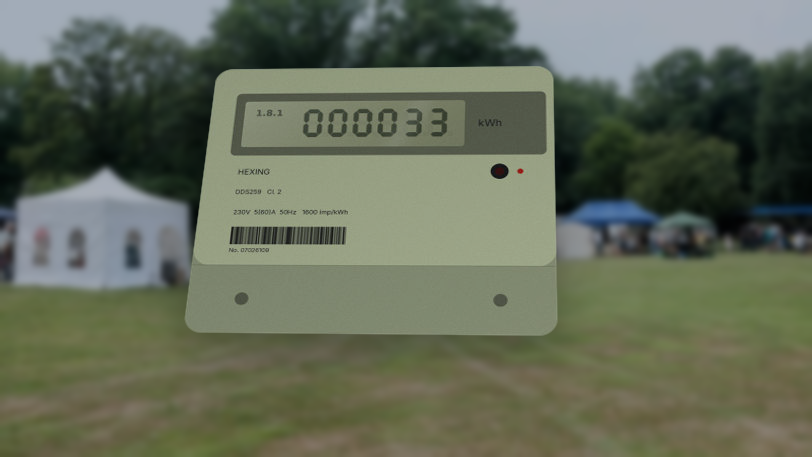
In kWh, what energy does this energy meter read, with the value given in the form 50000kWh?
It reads 33kWh
